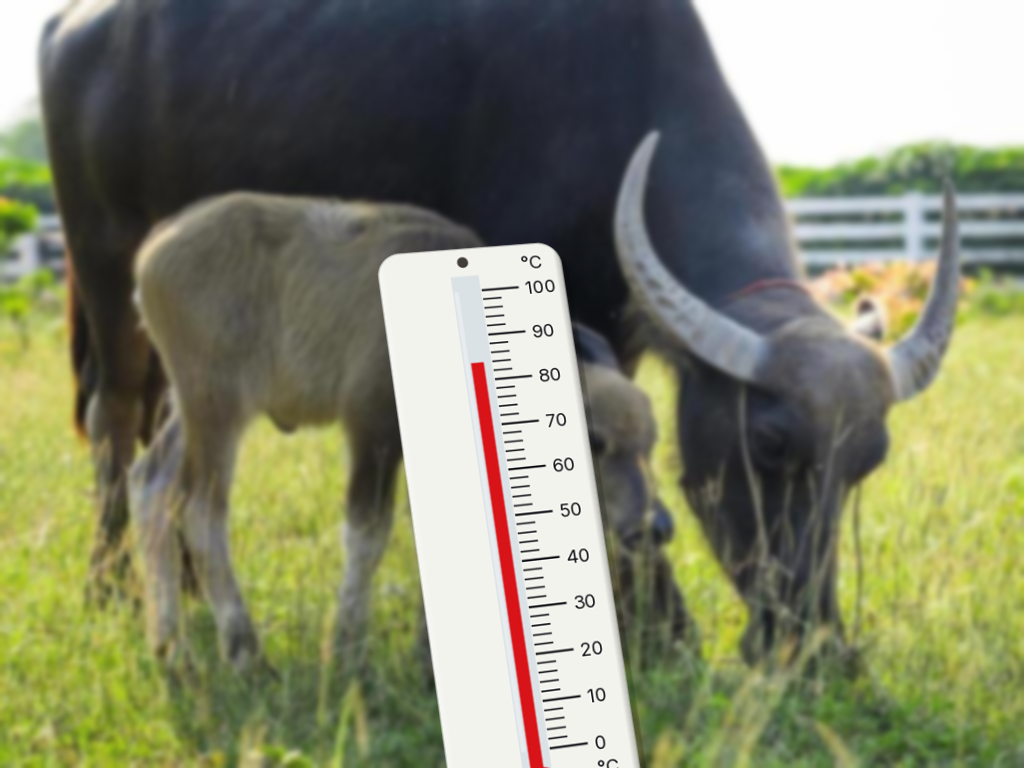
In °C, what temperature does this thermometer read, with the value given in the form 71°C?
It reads 84°C
